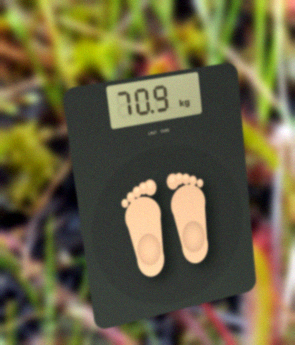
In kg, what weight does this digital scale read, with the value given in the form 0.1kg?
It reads 70.9kg
